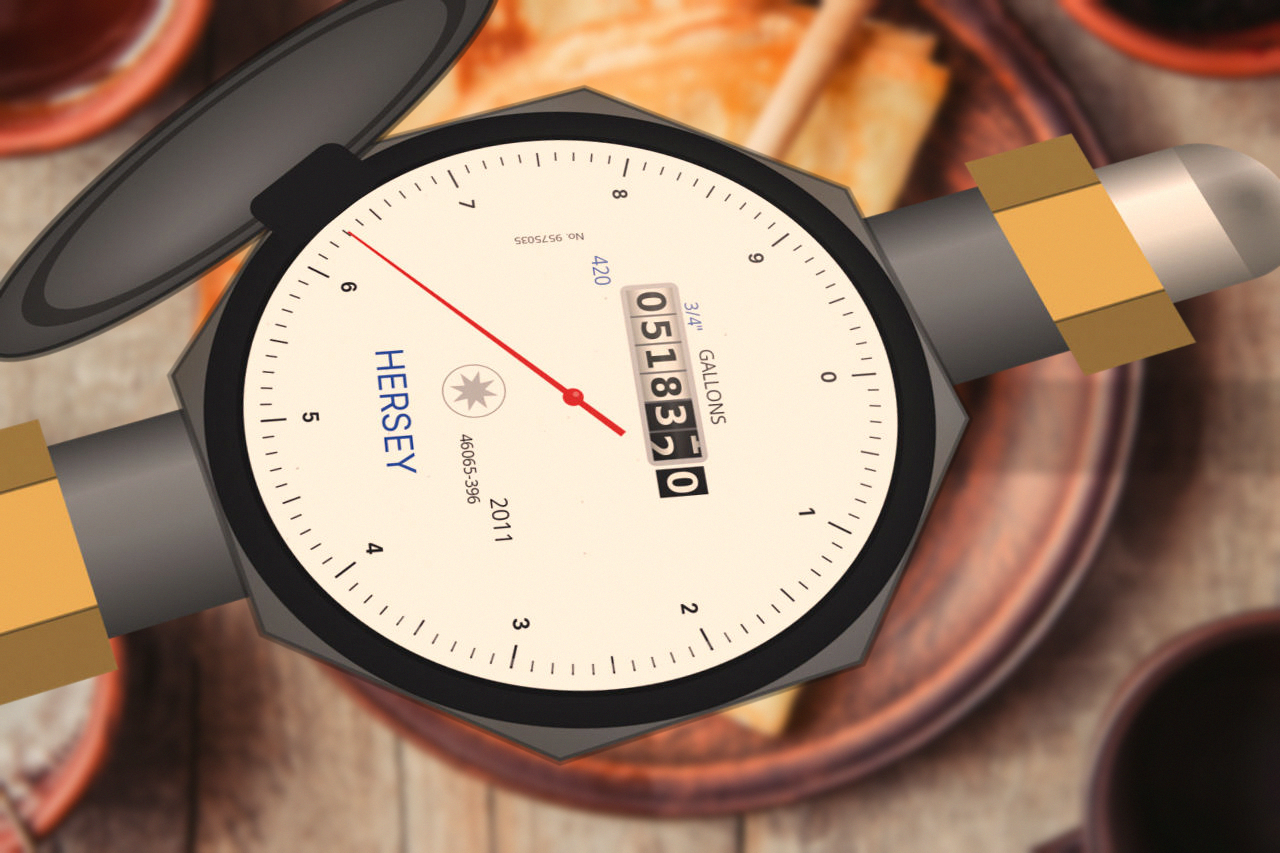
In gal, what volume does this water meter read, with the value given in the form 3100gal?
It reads 518316.3gal
